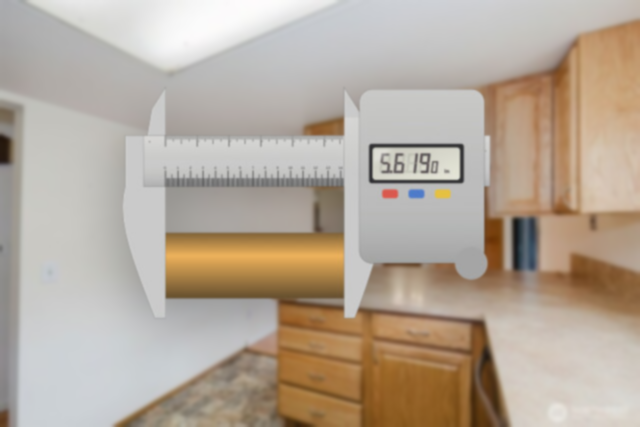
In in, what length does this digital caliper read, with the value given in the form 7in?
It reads 5.6190in
